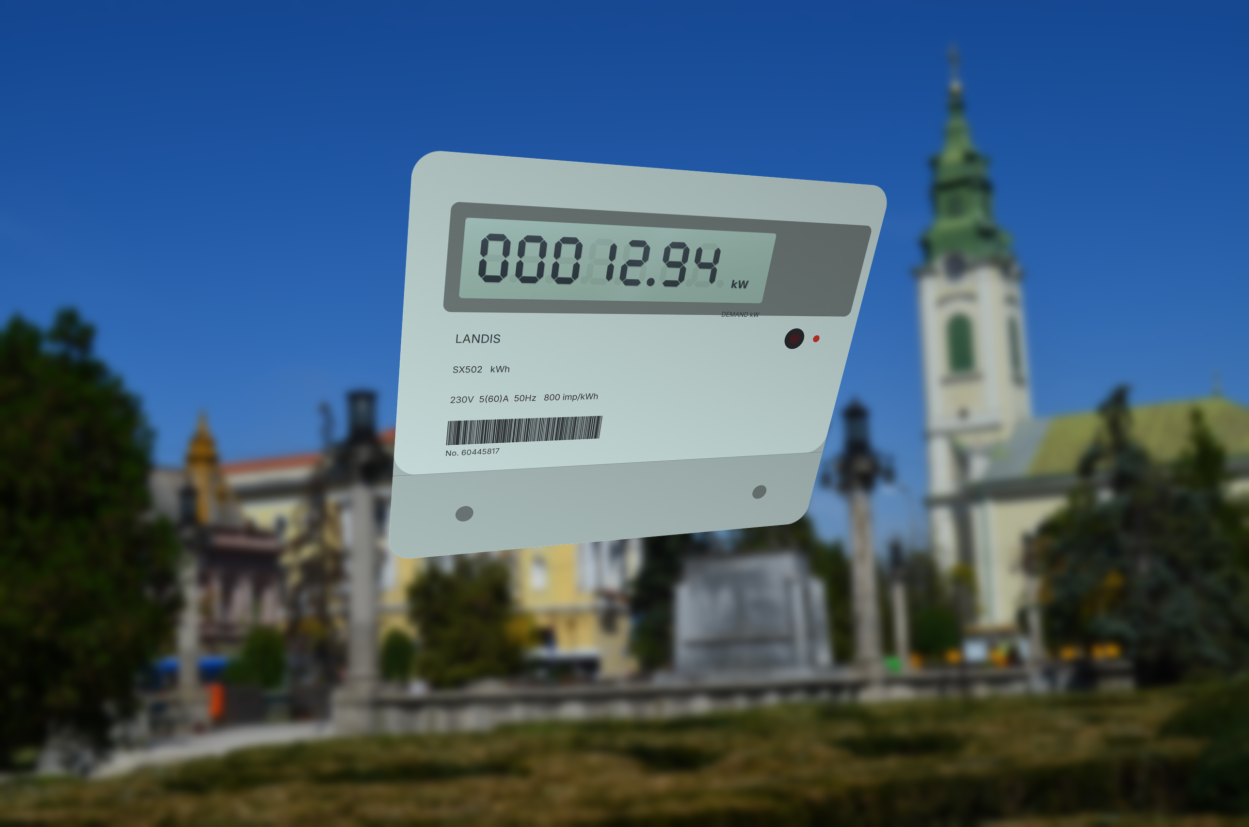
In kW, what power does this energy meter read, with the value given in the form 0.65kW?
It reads 12.94kW
